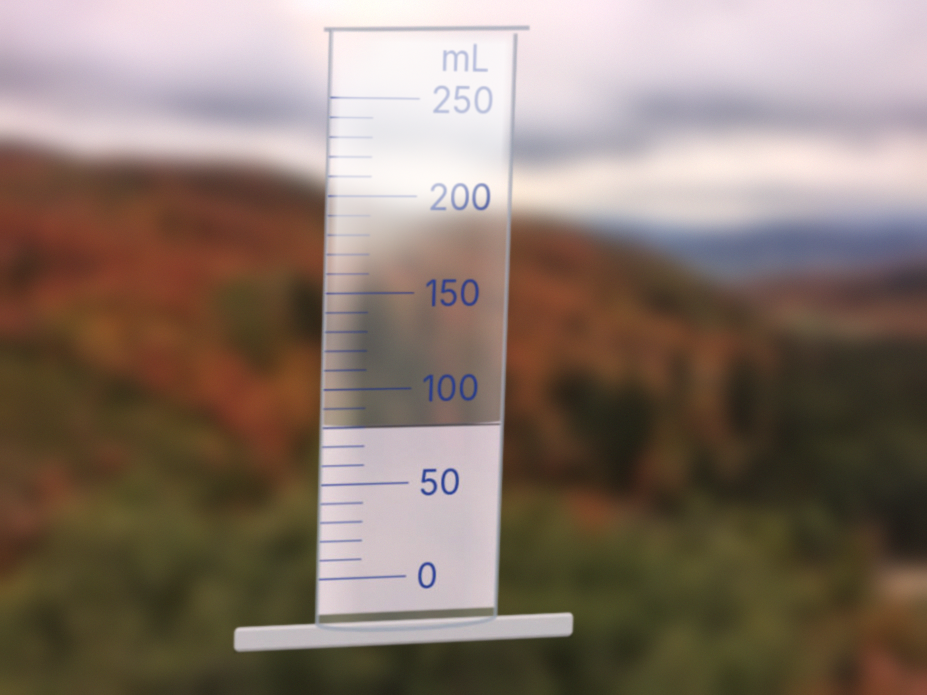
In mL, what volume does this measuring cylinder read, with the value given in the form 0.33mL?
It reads 80mL
